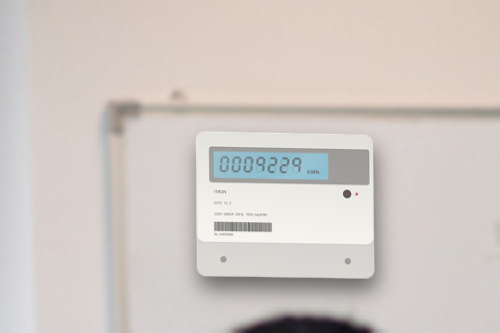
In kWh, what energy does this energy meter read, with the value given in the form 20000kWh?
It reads 9229kWh
